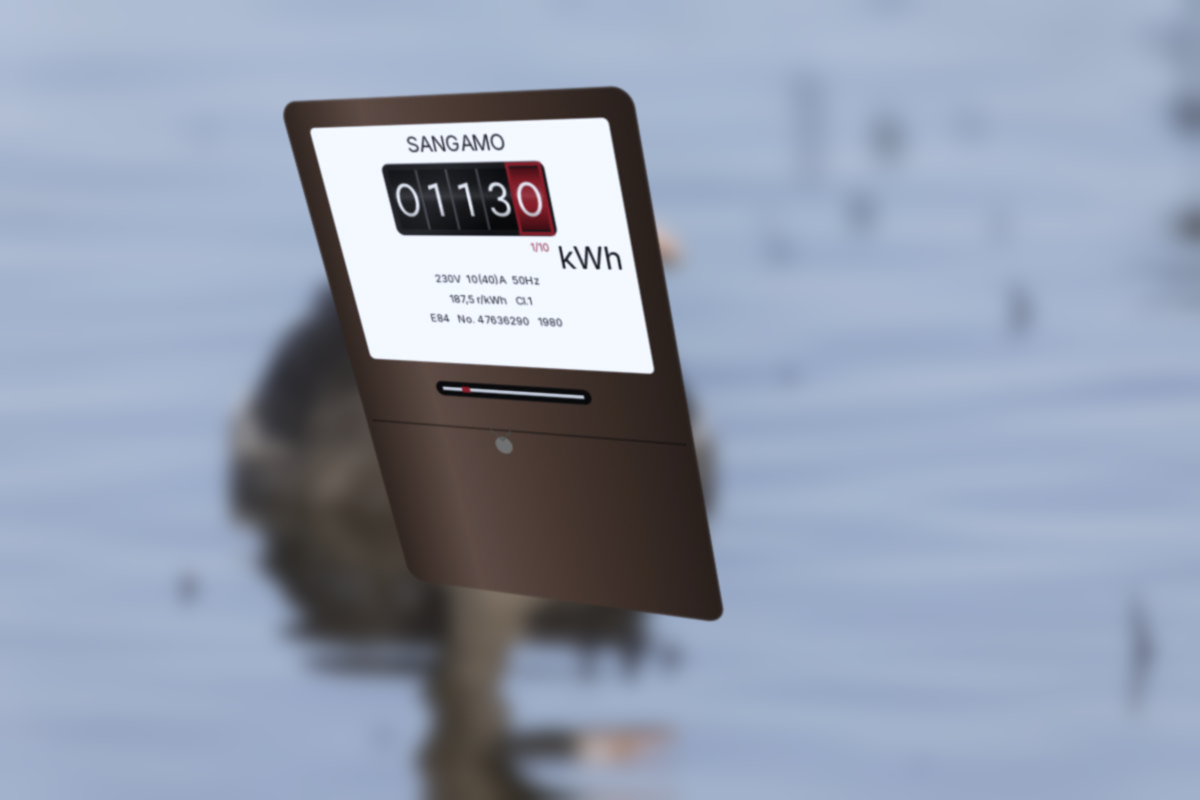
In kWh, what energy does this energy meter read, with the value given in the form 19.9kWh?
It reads 113.0kWh
